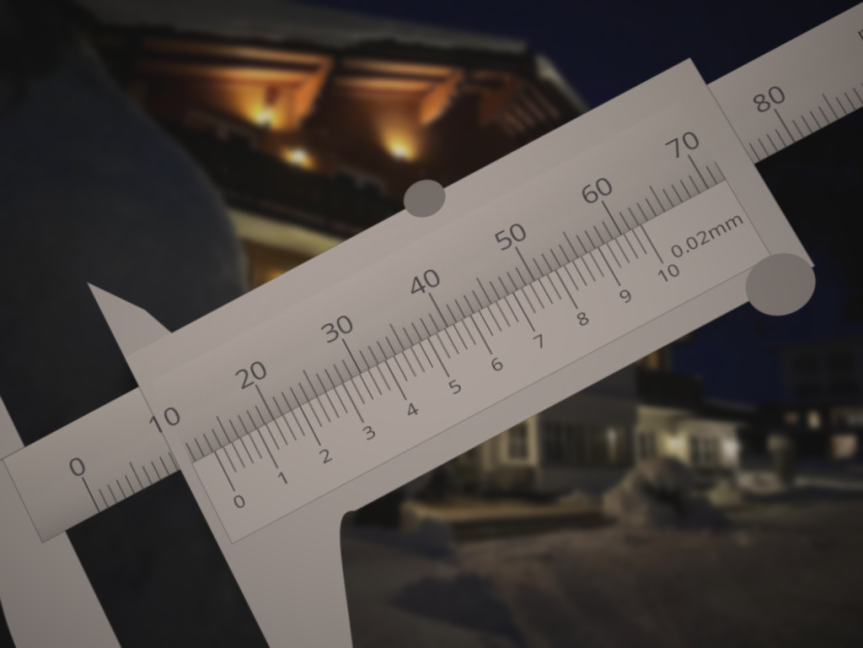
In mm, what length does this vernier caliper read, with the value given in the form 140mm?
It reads 13.2mm
